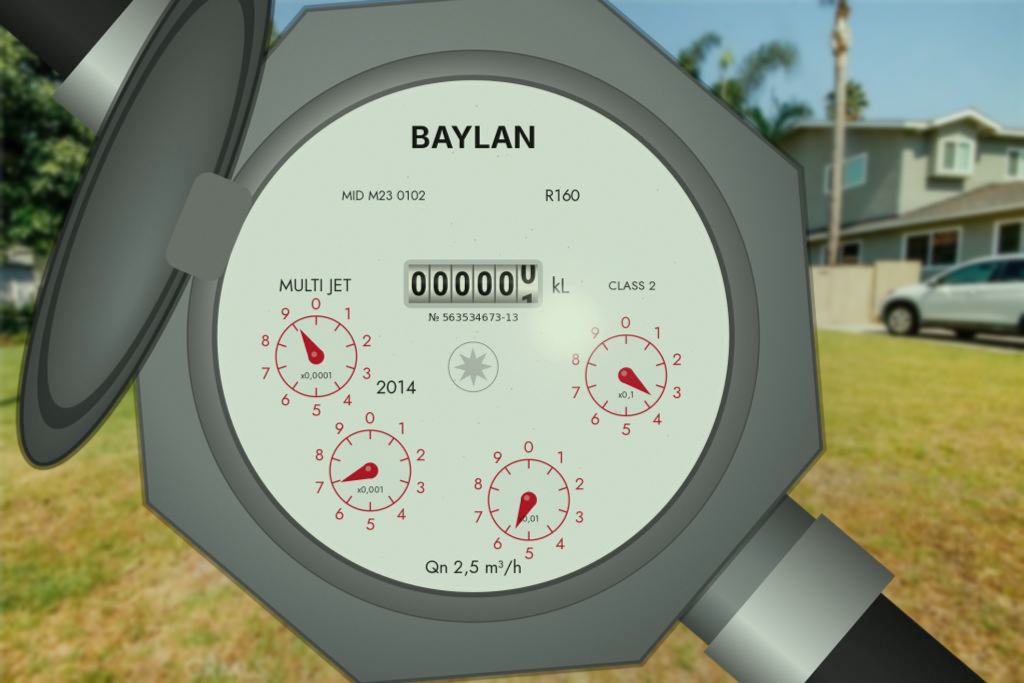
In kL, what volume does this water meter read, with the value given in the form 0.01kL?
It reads 0.3569kL
